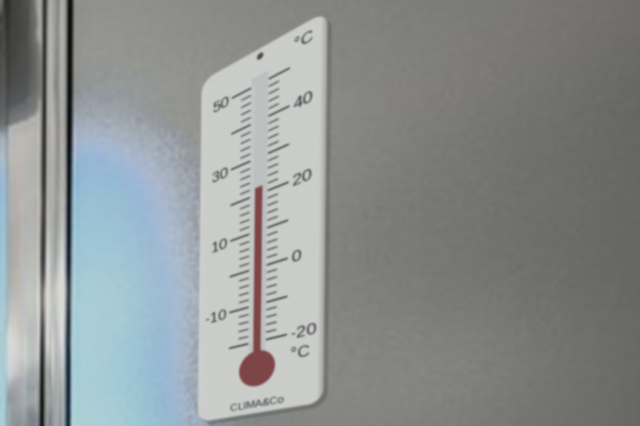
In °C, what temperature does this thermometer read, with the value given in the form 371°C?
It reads 22°C
